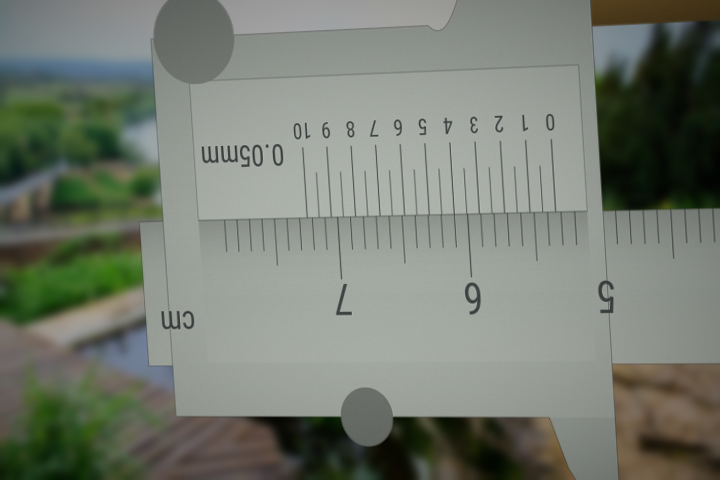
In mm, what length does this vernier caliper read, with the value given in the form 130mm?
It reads 53.4mm
